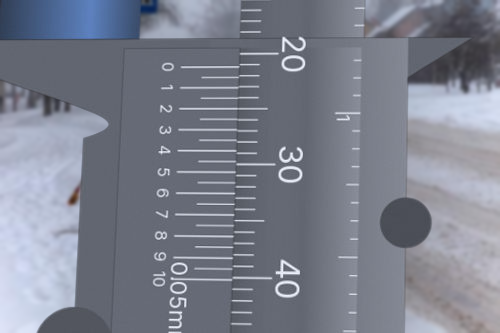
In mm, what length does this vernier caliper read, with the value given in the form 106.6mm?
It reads 21.2mm
